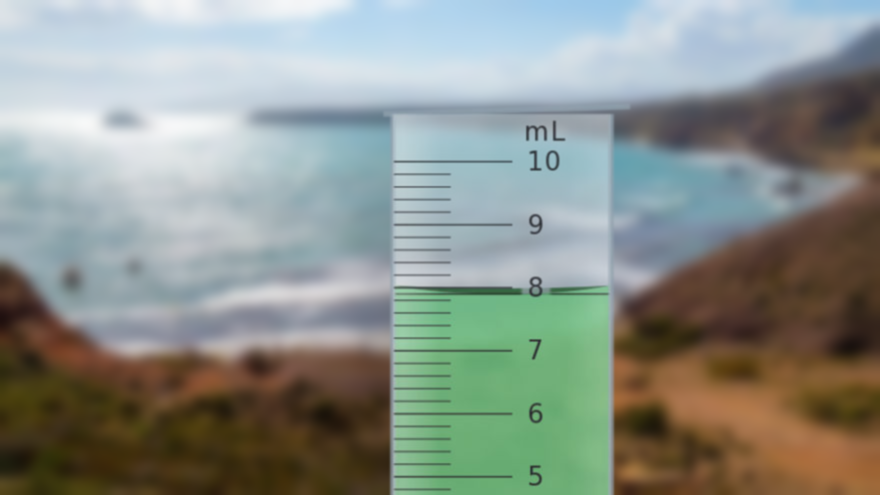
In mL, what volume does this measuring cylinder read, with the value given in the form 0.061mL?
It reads 7.9mL
